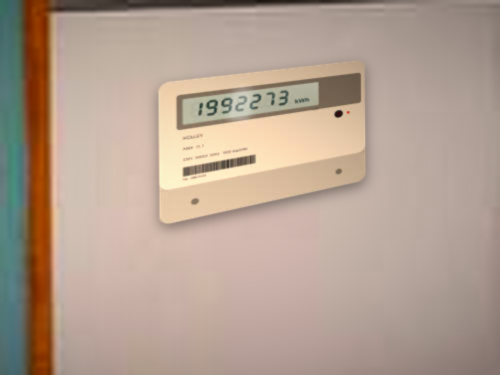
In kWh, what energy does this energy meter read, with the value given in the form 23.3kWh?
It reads 1992273kWh
